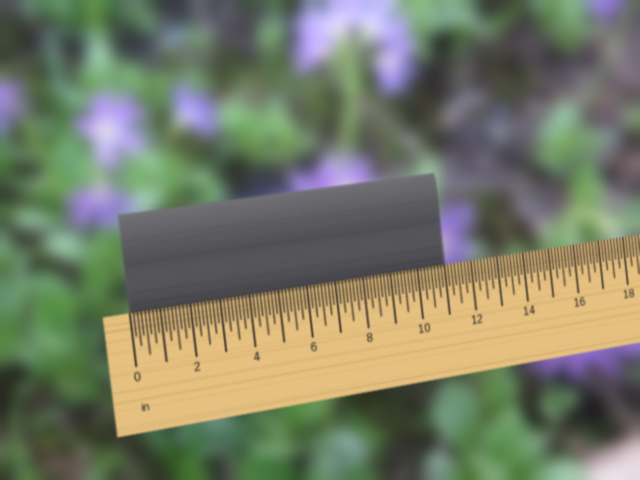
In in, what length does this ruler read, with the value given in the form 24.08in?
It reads 11in
